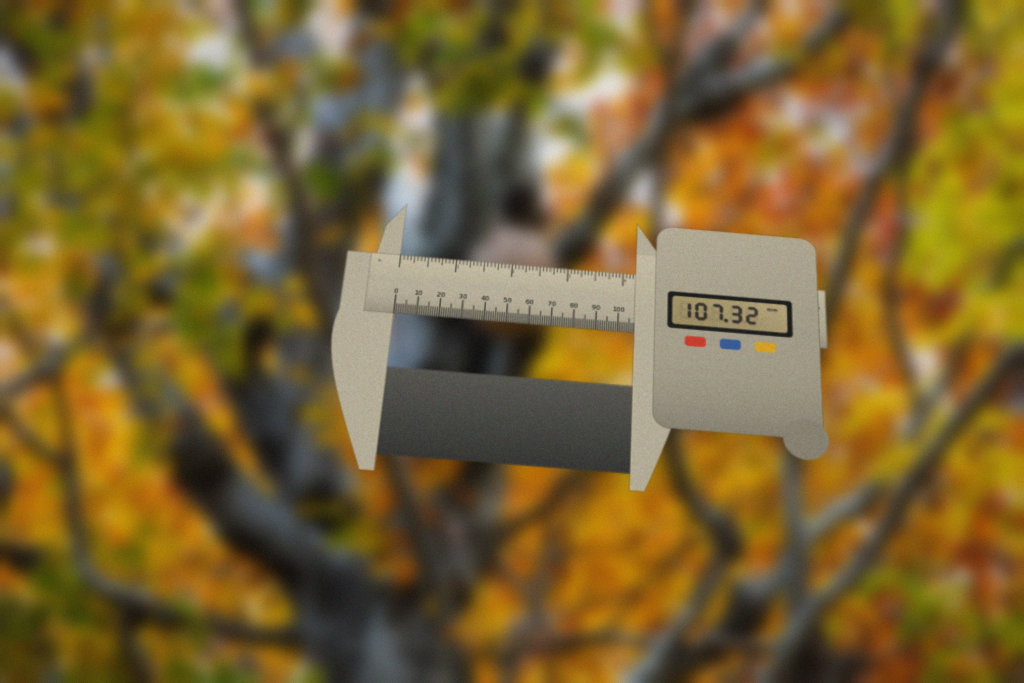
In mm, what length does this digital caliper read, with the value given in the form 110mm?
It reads 107.32mm
